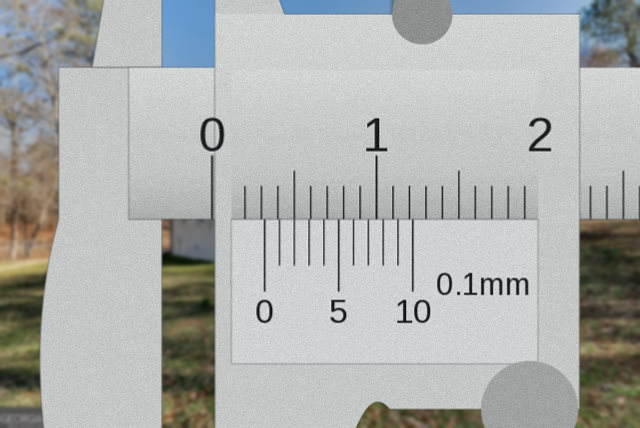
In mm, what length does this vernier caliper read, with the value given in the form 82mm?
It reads 3.2mm
